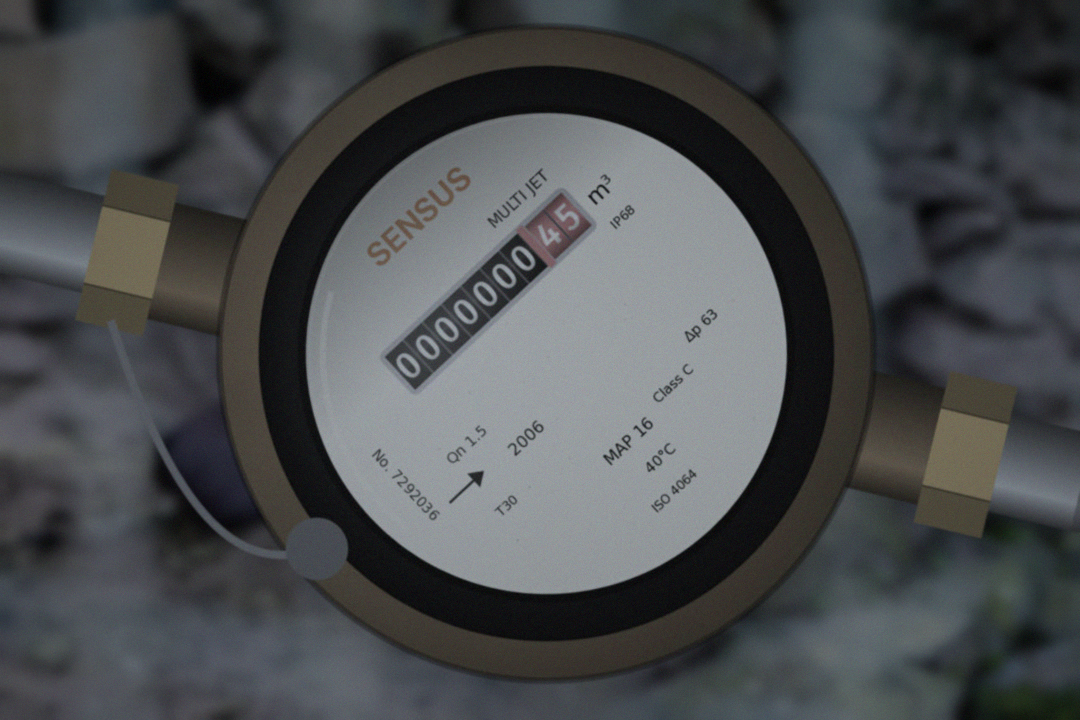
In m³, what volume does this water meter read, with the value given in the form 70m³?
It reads 0.45m³
